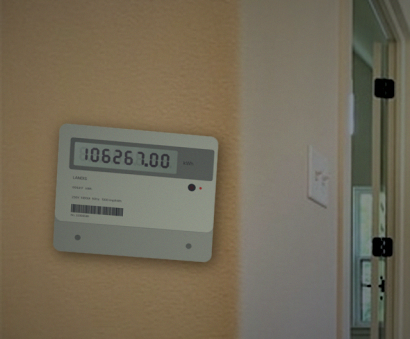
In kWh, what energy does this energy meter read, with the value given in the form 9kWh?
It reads 106267.00kWh
